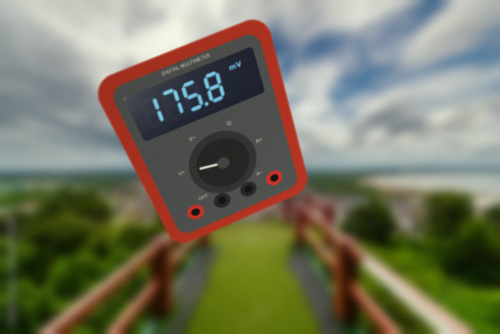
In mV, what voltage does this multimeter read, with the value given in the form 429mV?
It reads 175.8mV
